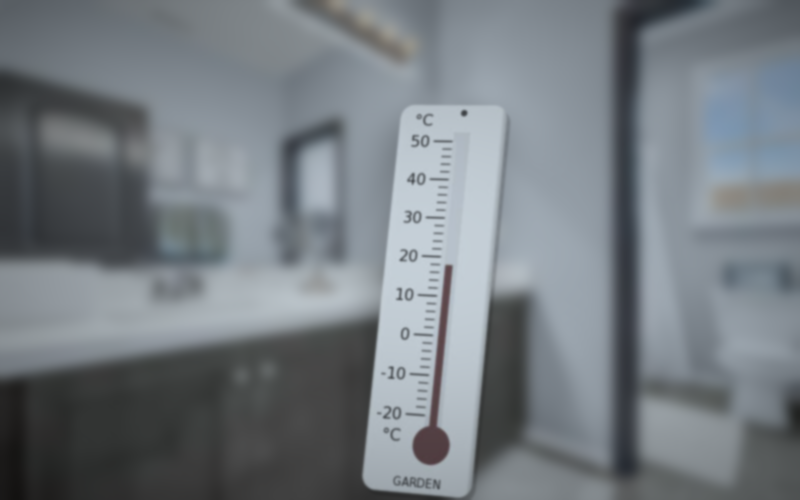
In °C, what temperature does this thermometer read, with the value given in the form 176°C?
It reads 18°C
